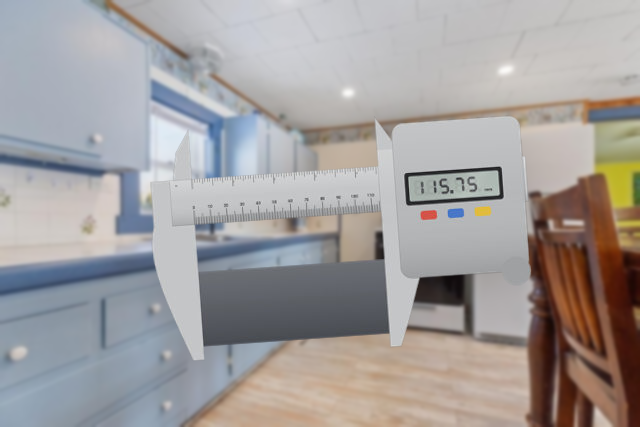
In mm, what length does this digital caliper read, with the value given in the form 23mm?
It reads 115.75mm
